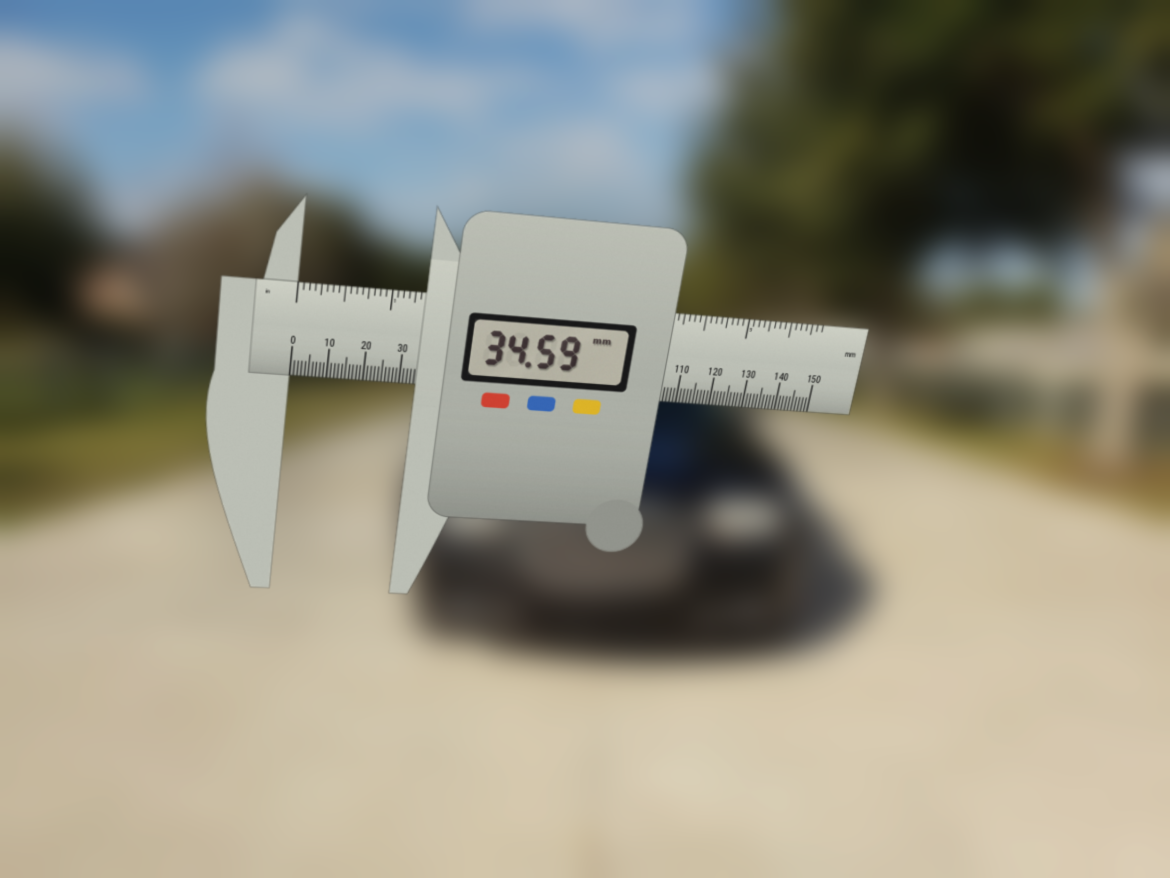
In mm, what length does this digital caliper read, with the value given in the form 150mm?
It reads 34.59mm
